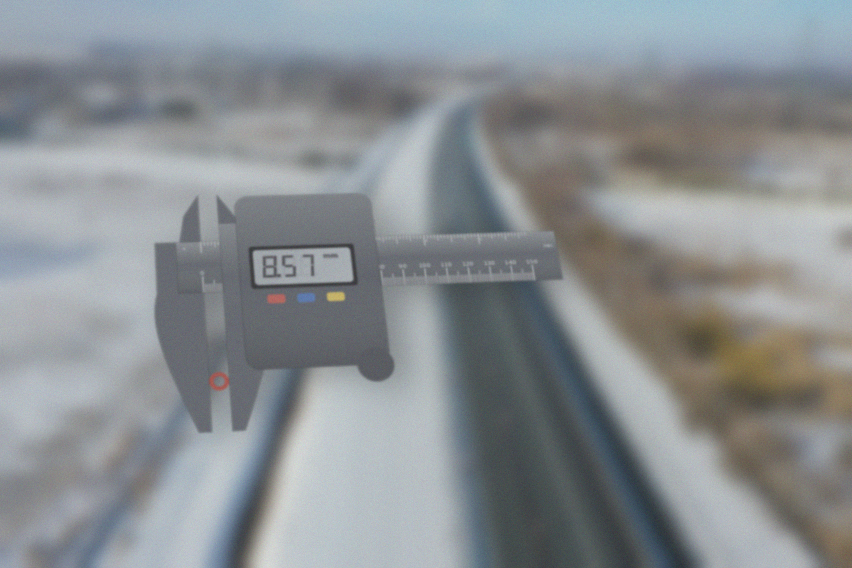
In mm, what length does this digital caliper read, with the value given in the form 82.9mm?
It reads 8.57mm
